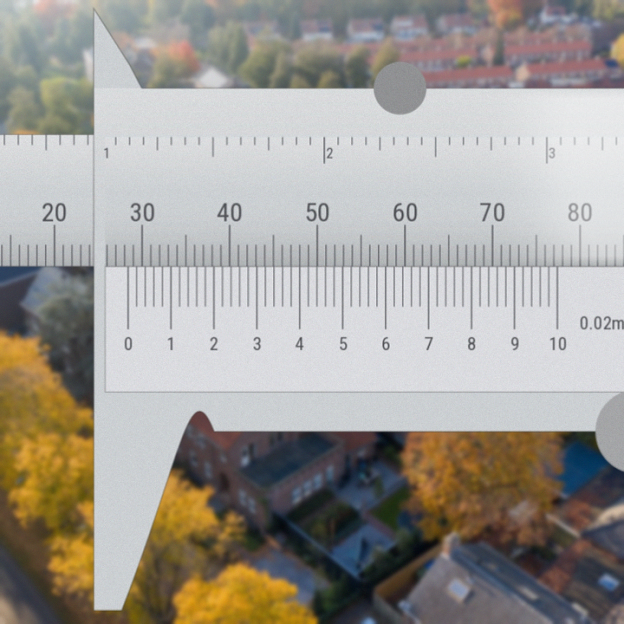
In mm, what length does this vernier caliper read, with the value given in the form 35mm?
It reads 28.4mm
